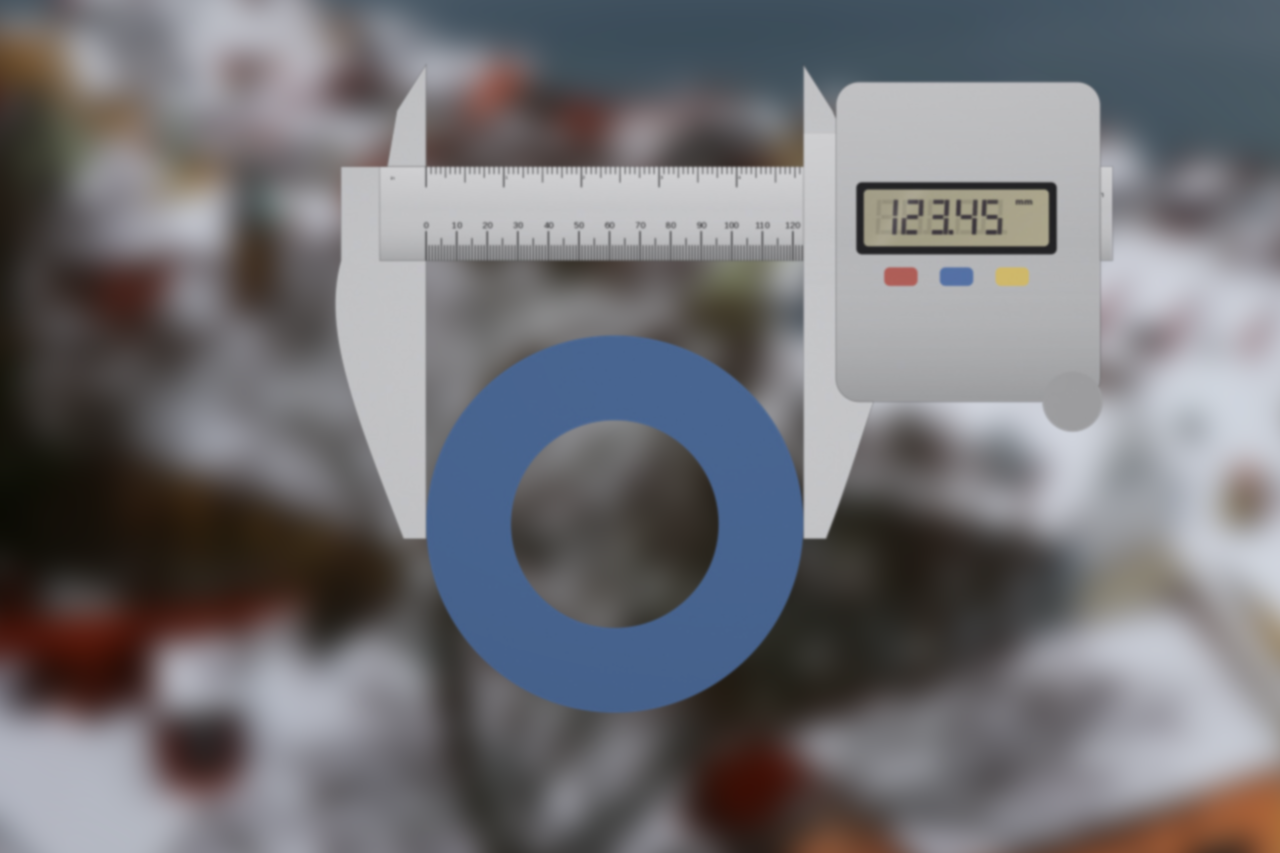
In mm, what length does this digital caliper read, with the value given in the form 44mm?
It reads 123.45mm
